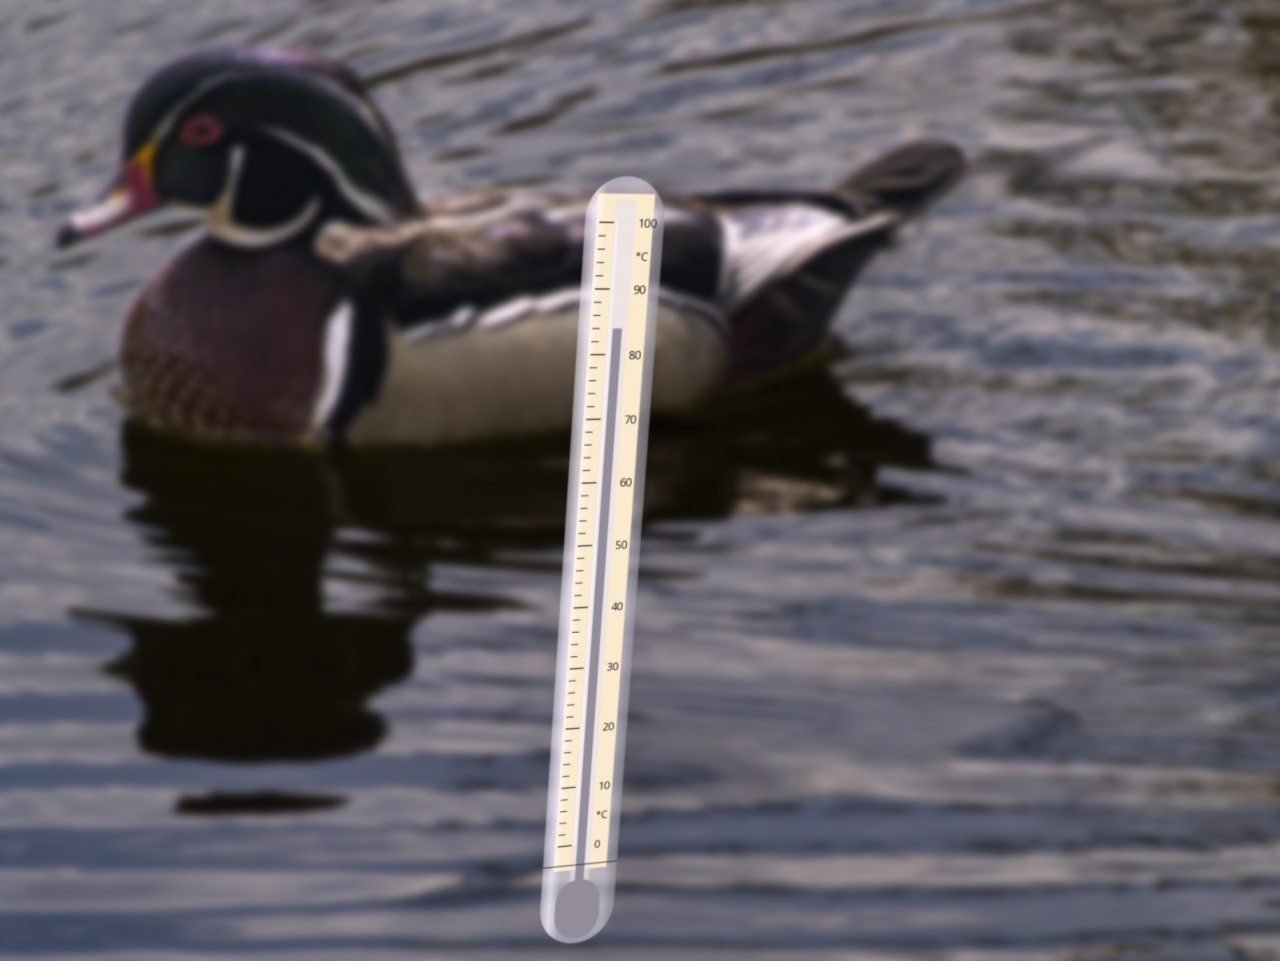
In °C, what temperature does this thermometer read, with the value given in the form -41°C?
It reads 84°C
